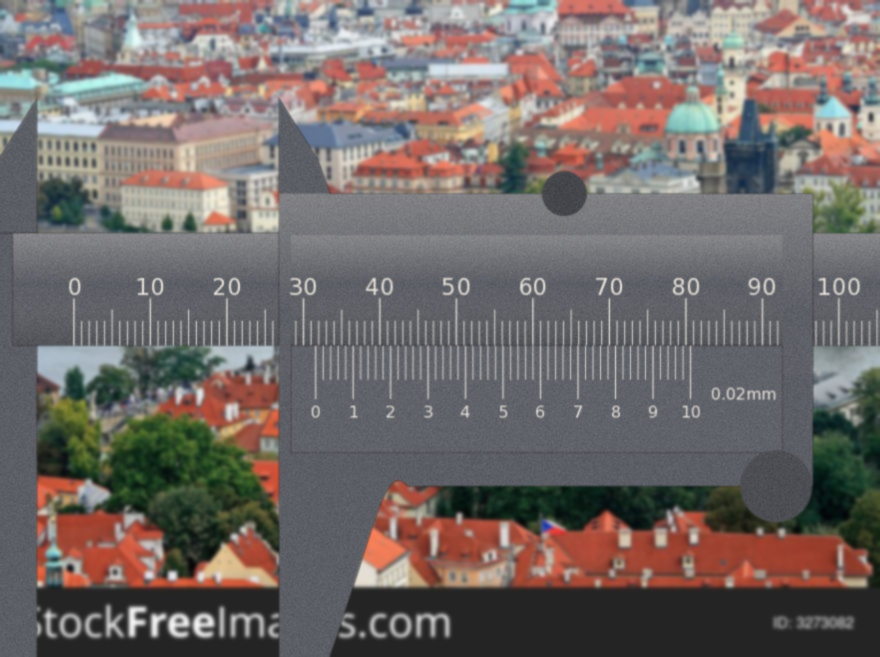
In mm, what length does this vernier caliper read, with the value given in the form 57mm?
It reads 31.6mm
